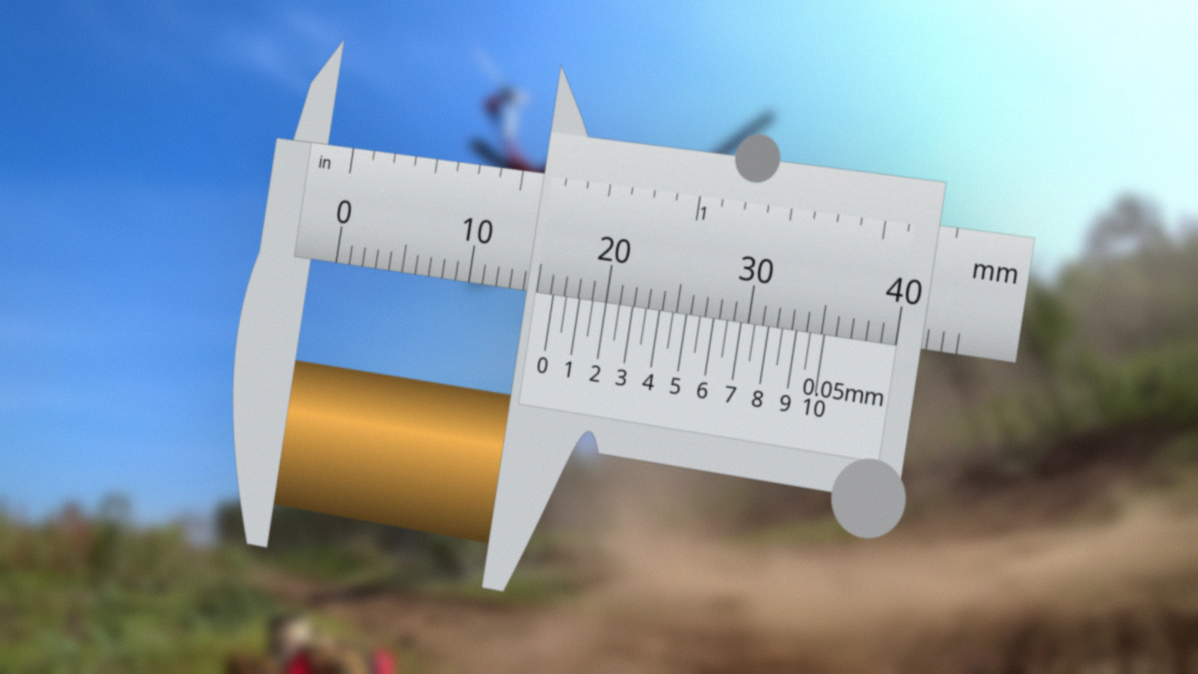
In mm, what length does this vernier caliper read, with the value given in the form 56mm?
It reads 16.2mm
